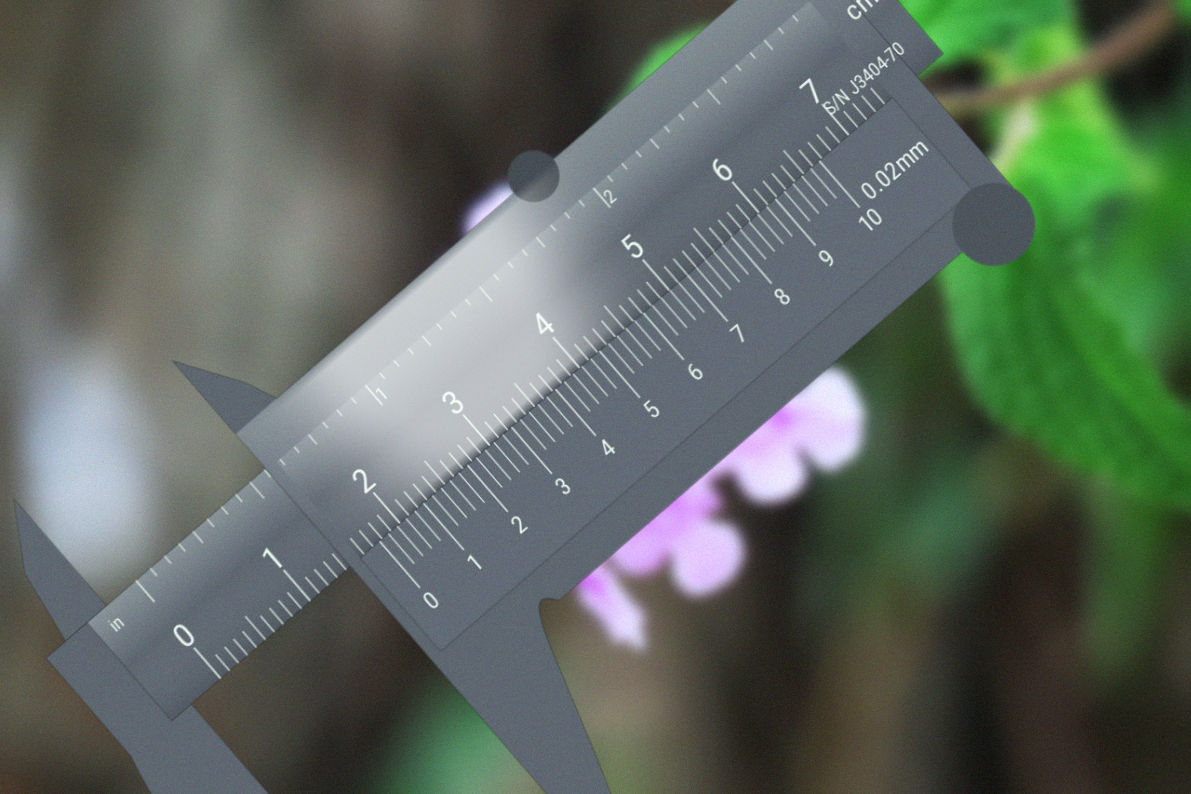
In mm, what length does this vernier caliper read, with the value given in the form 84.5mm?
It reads 17.7mm
